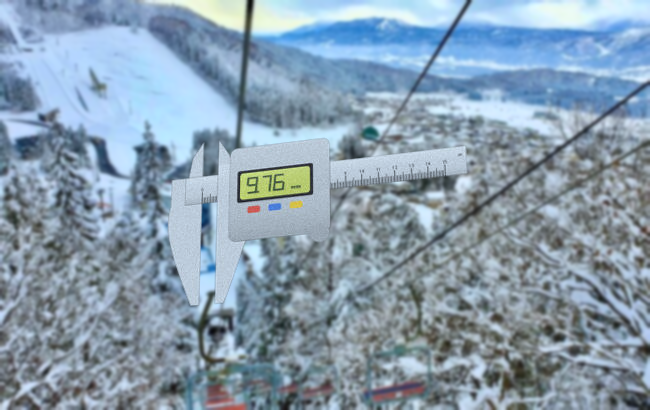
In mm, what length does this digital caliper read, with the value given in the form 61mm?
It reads 9.76mm
